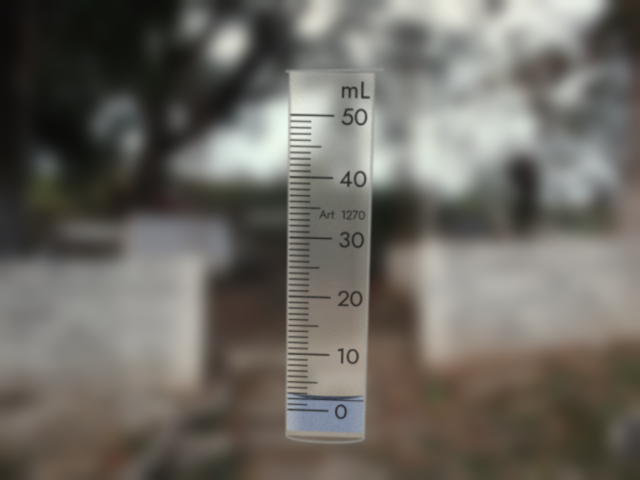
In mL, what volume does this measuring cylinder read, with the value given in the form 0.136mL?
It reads 2mL
